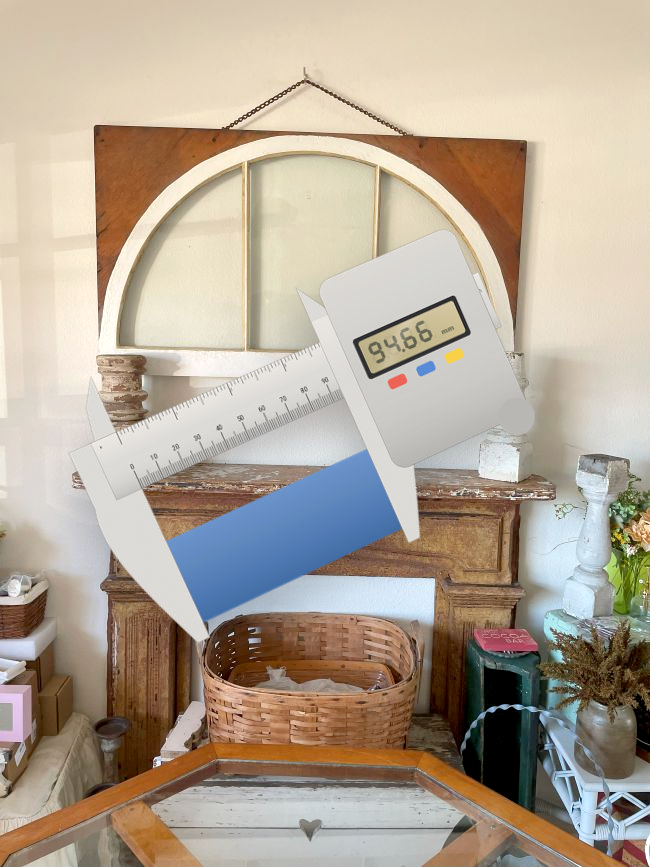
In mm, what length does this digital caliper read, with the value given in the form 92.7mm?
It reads 94.66mm
